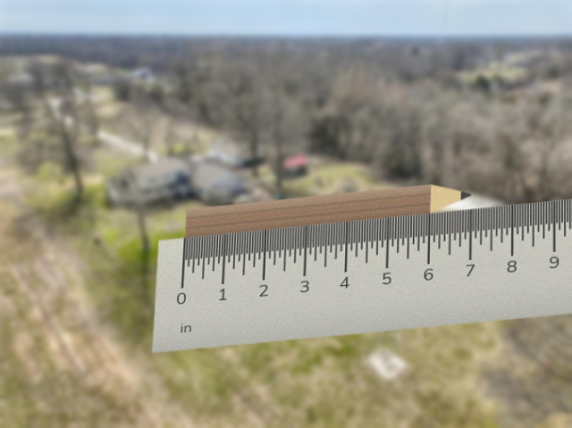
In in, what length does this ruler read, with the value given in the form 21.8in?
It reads 7in
